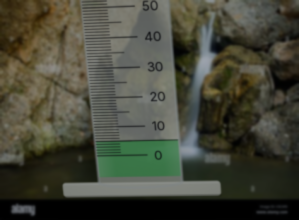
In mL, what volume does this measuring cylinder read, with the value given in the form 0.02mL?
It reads 5mL
